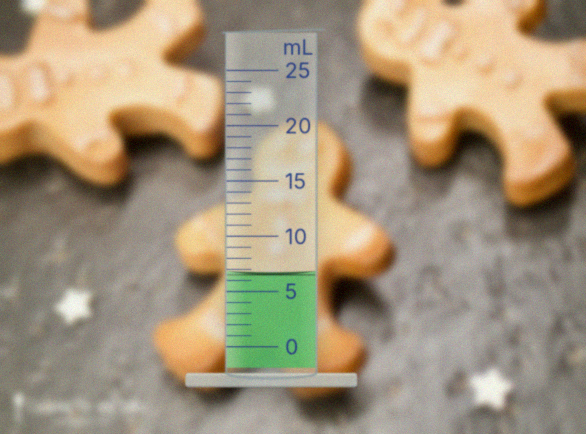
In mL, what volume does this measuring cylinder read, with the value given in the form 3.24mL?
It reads 6.5mL
